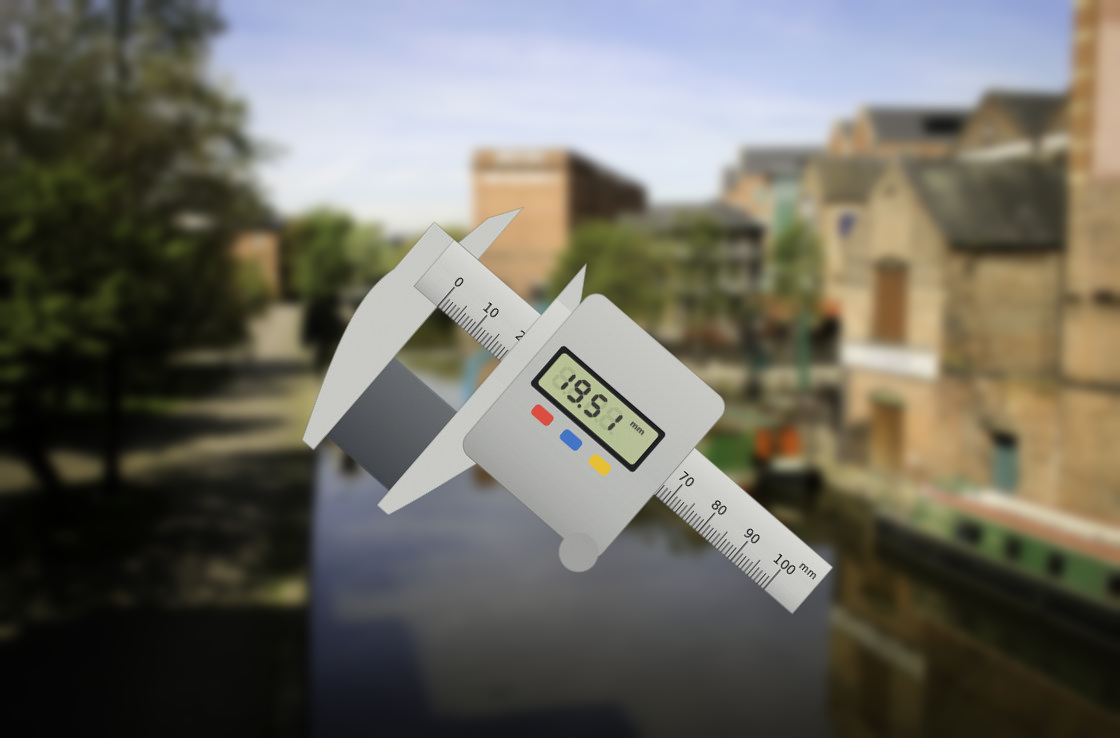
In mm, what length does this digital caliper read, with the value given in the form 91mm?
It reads 19.51mm
